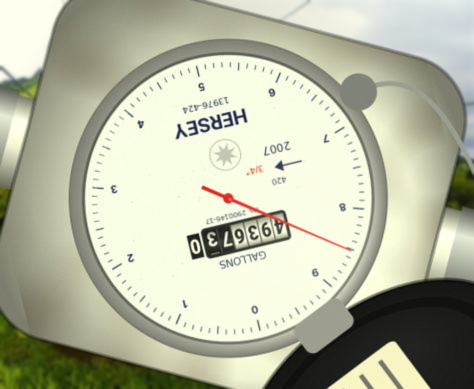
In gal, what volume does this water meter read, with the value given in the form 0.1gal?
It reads 4936728.5gal
